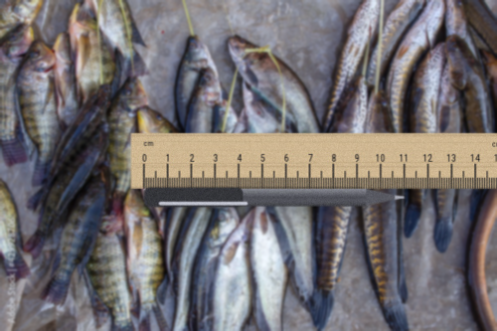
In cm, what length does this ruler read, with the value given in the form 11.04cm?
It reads 11cm
